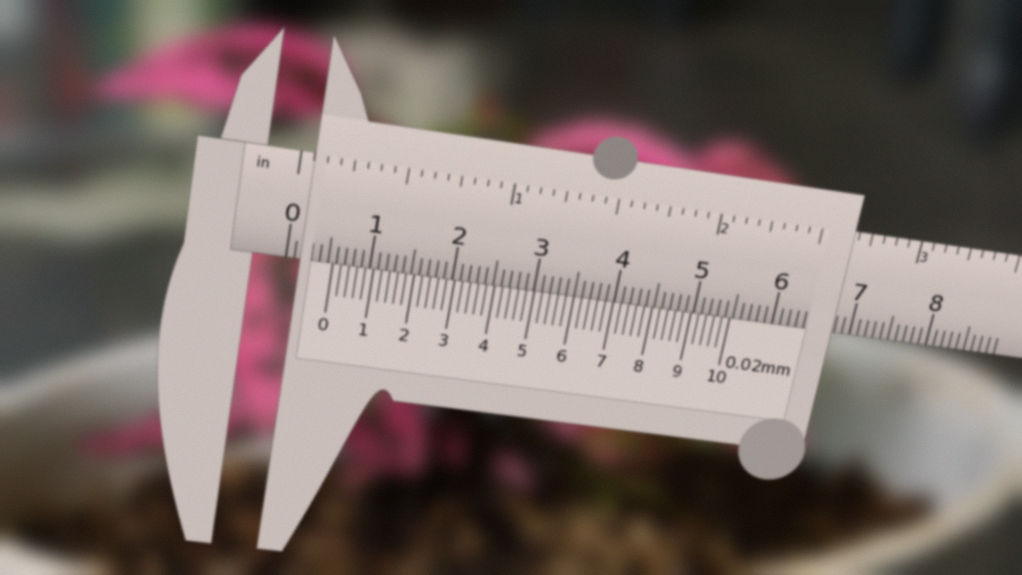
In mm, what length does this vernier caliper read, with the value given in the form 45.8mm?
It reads 5.6mm
